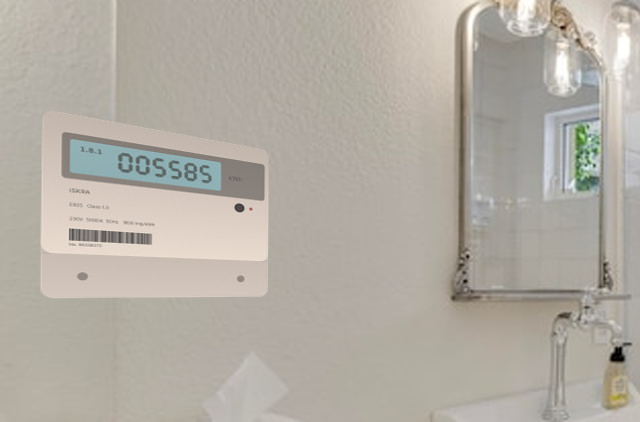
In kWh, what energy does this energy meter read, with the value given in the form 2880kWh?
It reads 5585kWh
